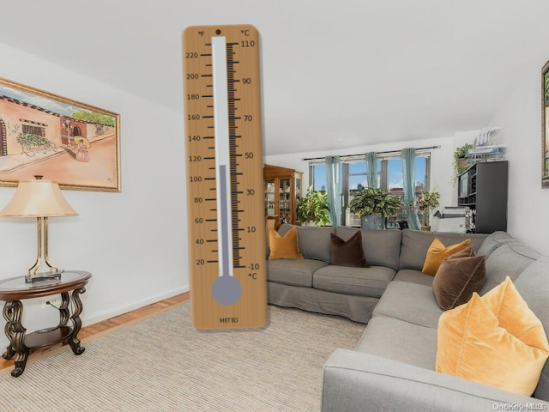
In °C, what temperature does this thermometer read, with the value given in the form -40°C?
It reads 45°C
